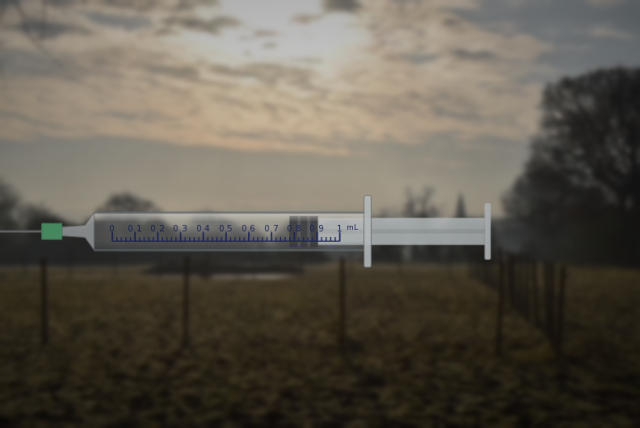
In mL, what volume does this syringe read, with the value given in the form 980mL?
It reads 0.78mL
